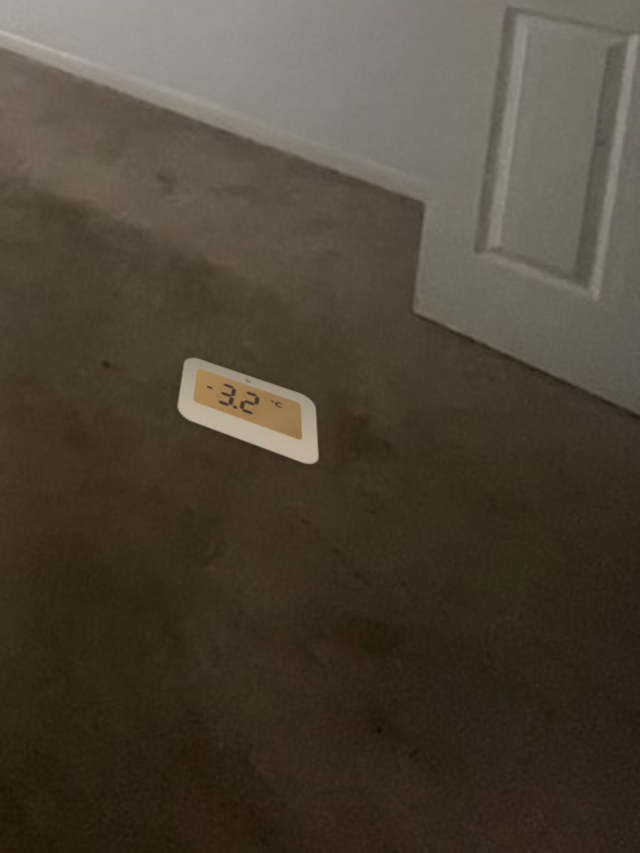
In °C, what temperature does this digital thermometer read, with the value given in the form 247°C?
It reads -3.2°C
